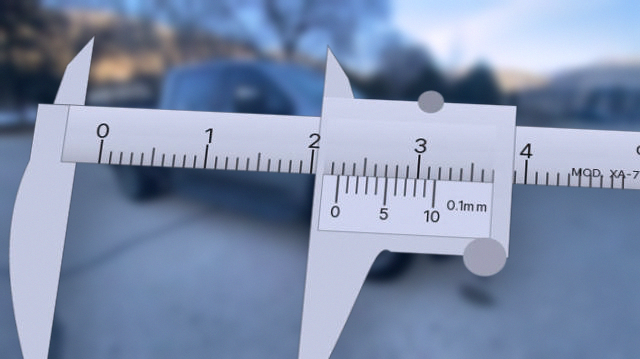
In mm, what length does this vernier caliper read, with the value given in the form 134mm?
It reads 22.6mm
